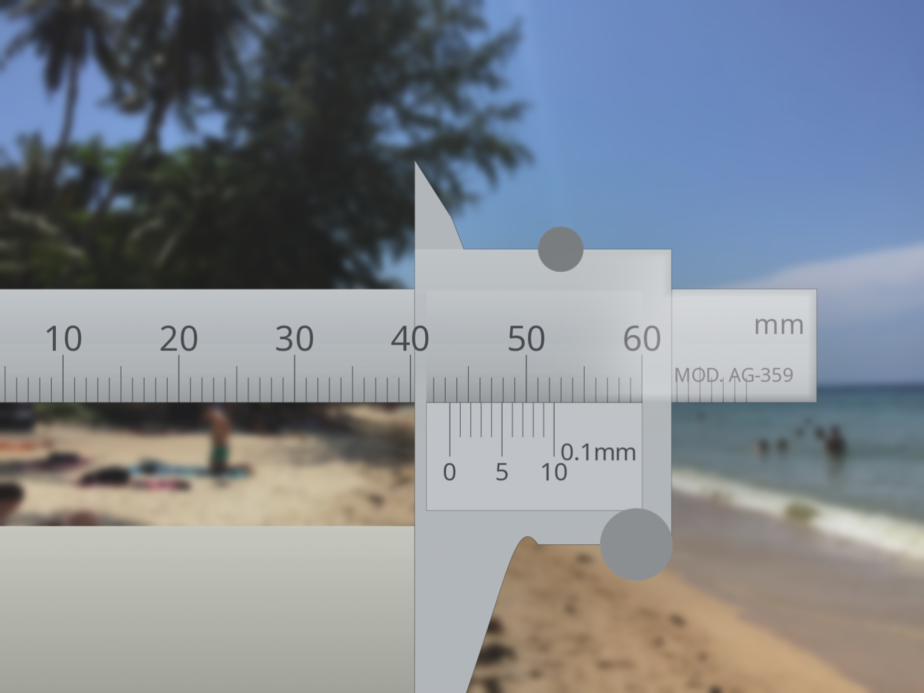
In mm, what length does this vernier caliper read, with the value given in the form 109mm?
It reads 43.4mm
